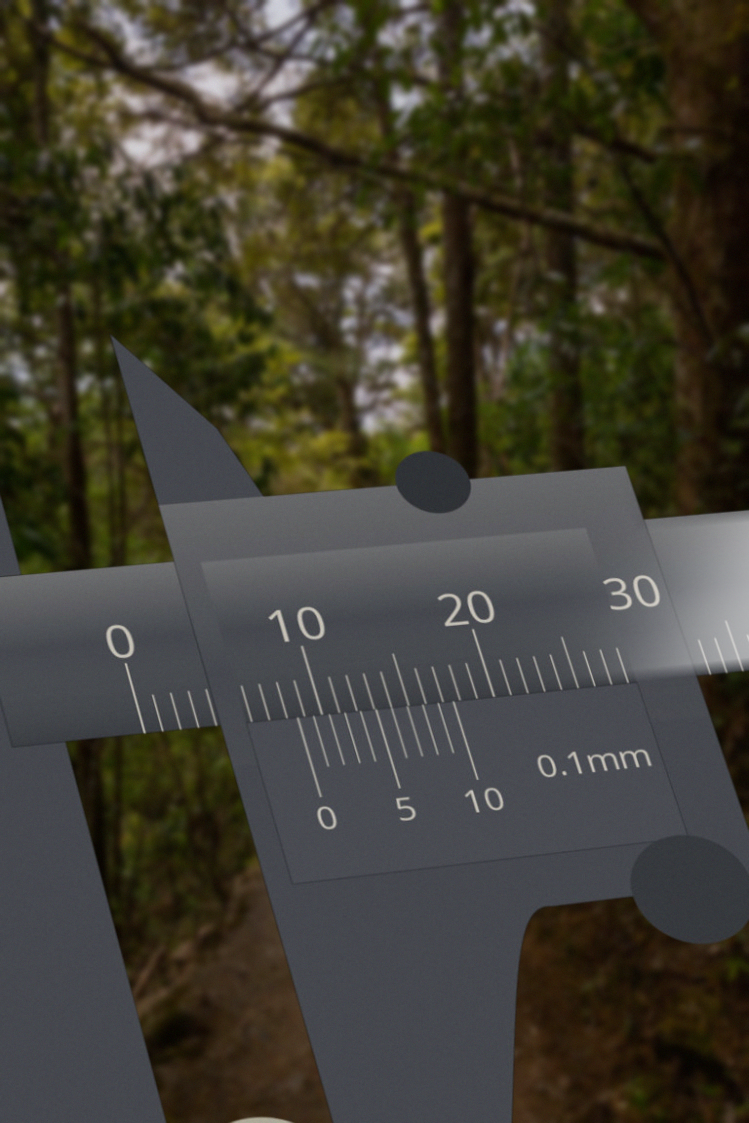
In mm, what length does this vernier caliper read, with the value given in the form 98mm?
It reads 8.6mm
